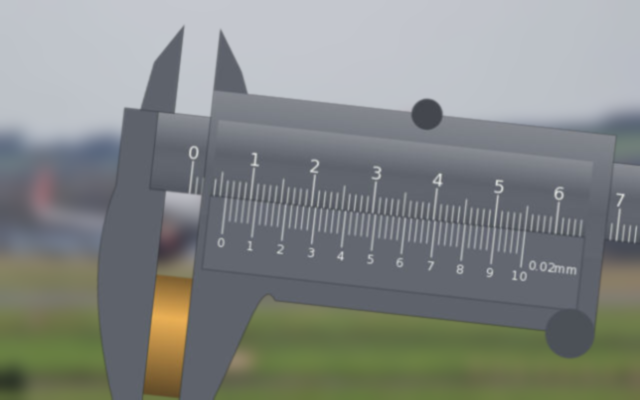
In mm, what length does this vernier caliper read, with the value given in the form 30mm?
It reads 6.0mm
